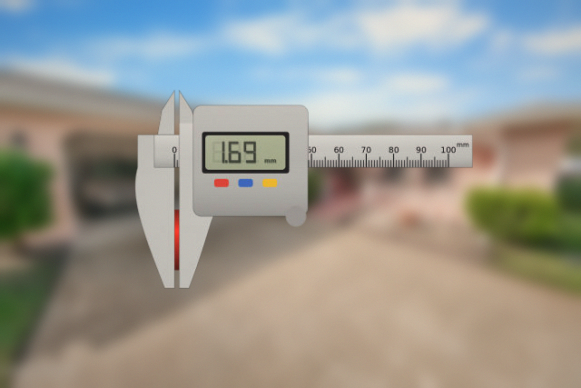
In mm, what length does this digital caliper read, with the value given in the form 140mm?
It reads 1.69mm
